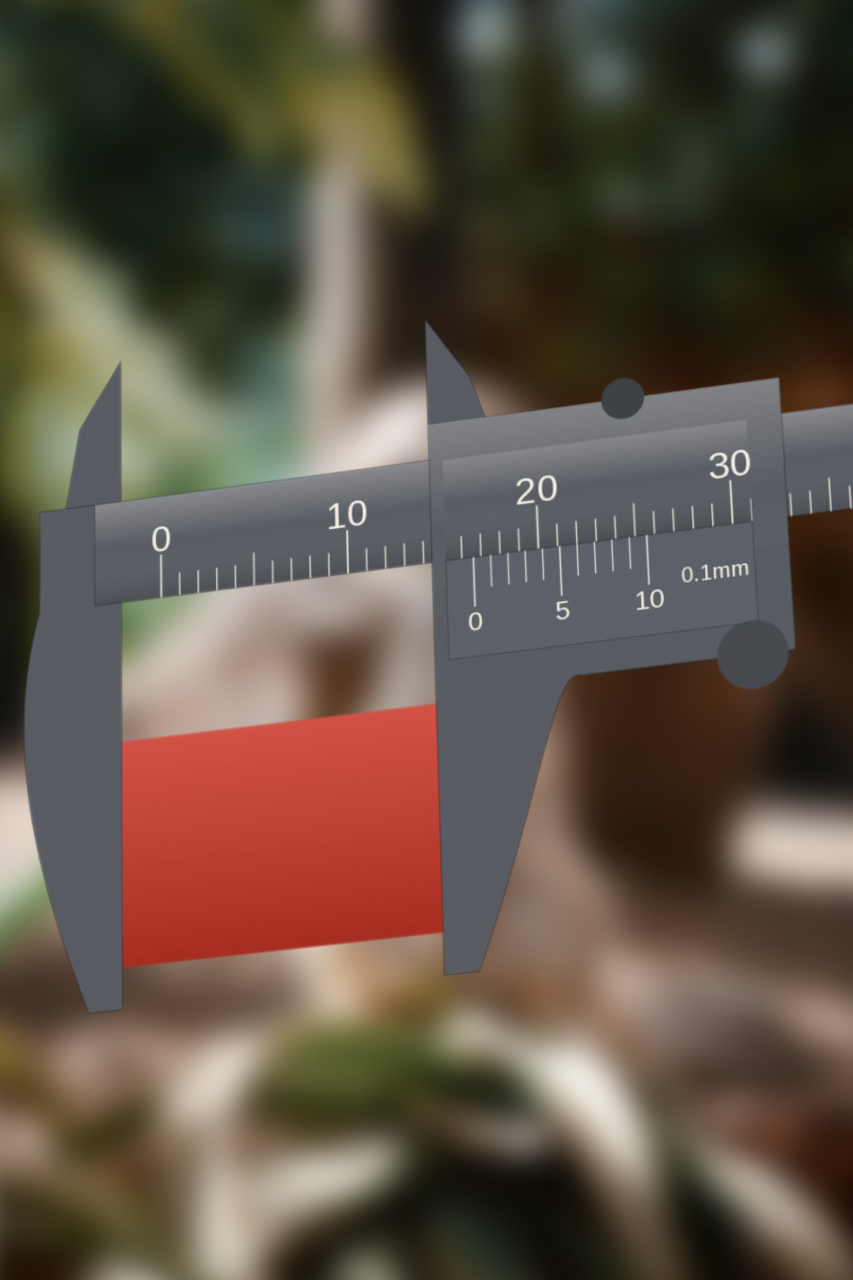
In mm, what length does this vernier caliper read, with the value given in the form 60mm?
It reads 16.6mm
